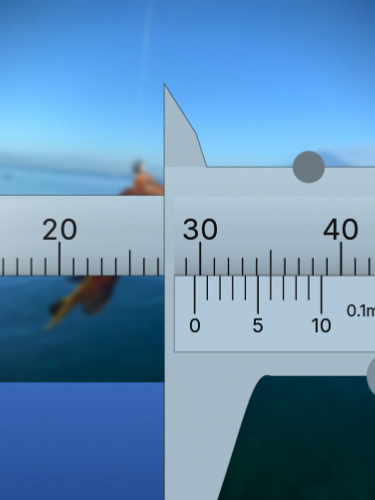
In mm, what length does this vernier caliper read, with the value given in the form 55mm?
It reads 29.6mm
